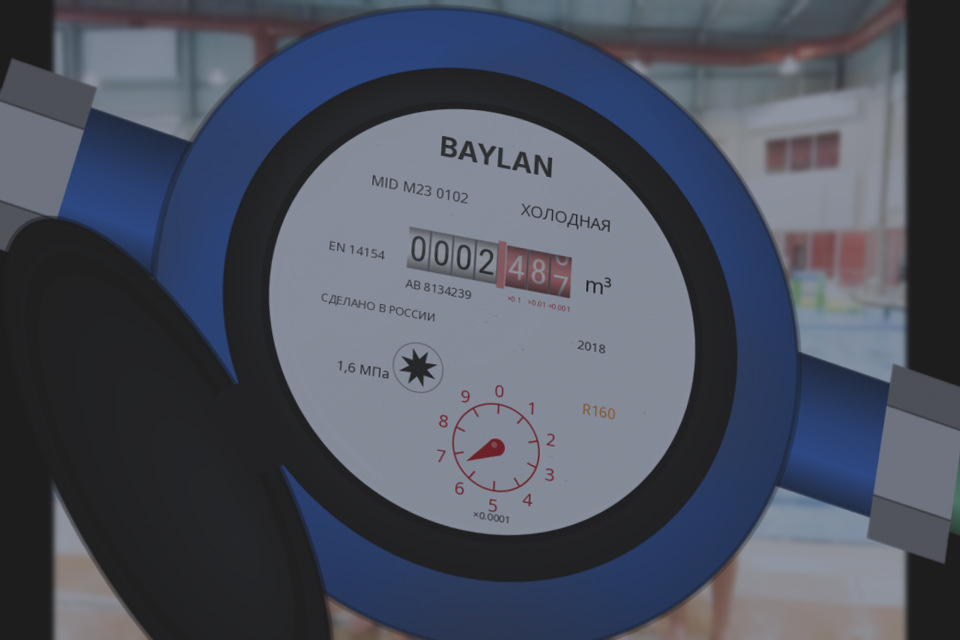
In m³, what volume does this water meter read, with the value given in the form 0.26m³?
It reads 2.4866m³
